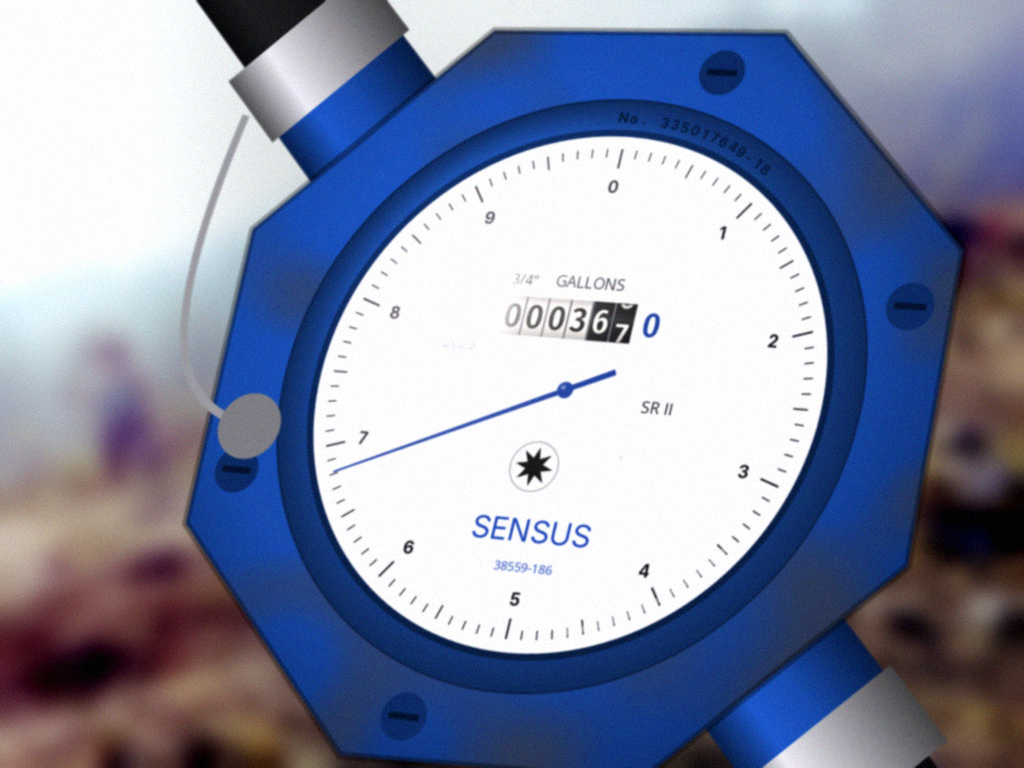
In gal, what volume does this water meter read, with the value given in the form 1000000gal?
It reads 3666.8gal
